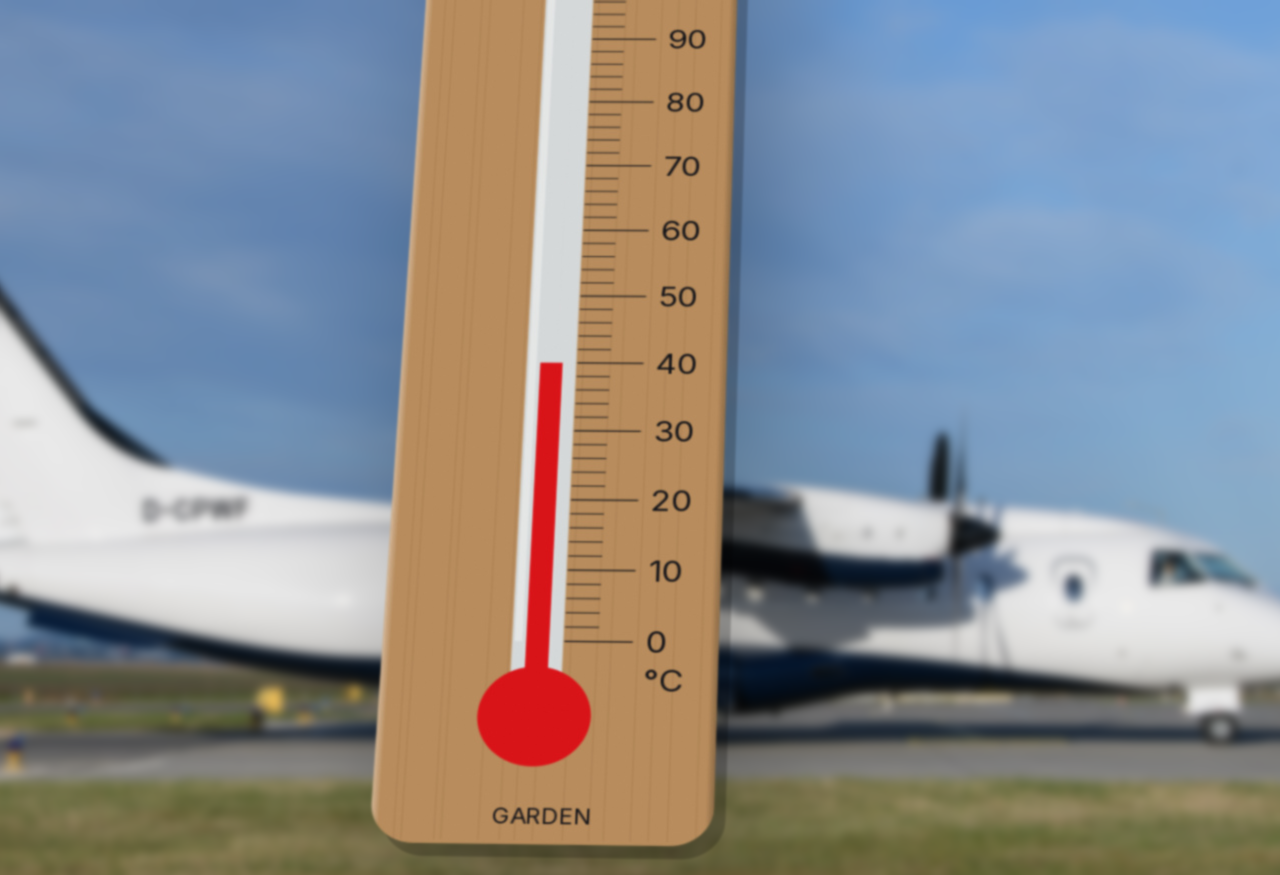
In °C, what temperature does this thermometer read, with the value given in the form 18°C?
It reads 40°C
